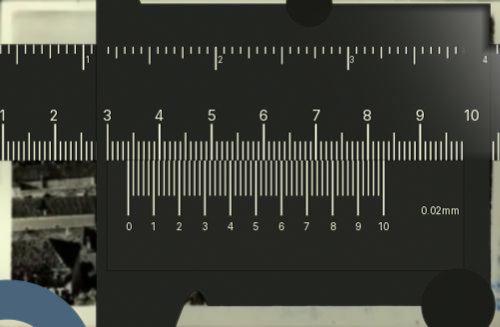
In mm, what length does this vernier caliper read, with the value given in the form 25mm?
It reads 34.0mm
